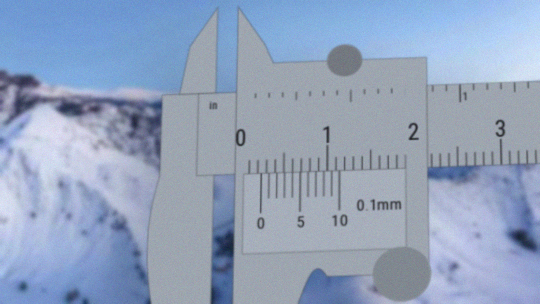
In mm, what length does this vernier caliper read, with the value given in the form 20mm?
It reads 2.4mm
